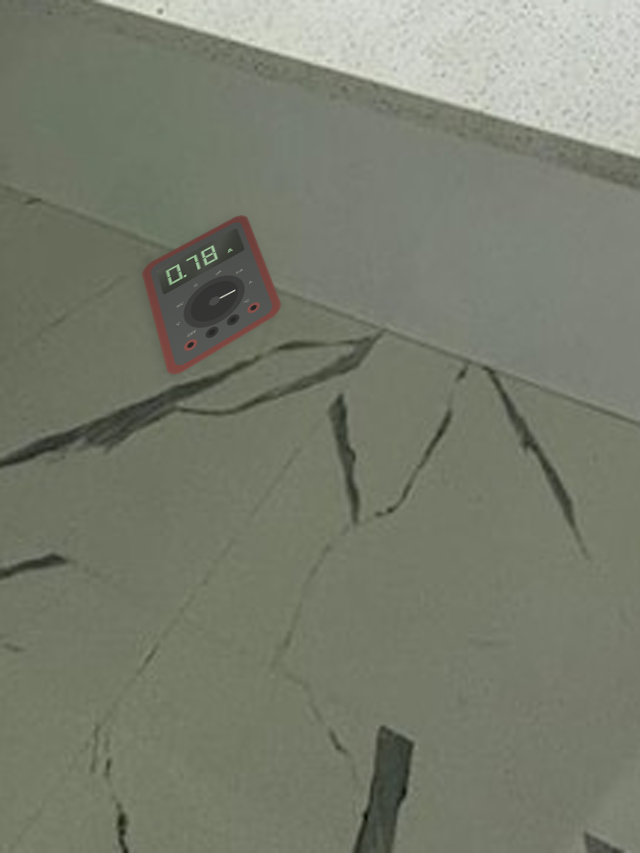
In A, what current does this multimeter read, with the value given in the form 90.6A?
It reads 0.78A
